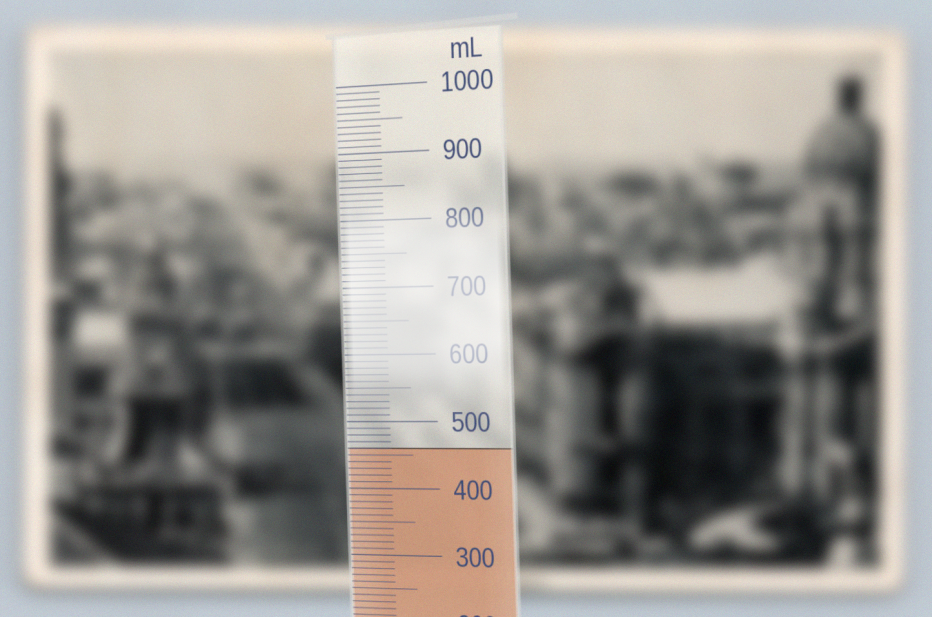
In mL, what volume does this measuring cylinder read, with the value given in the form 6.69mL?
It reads 460mL
